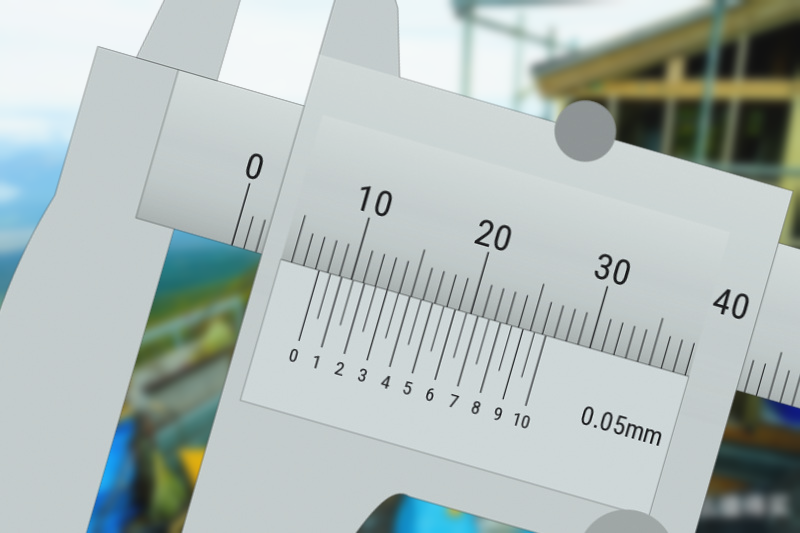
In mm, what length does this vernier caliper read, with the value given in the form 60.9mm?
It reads 7.3mm
